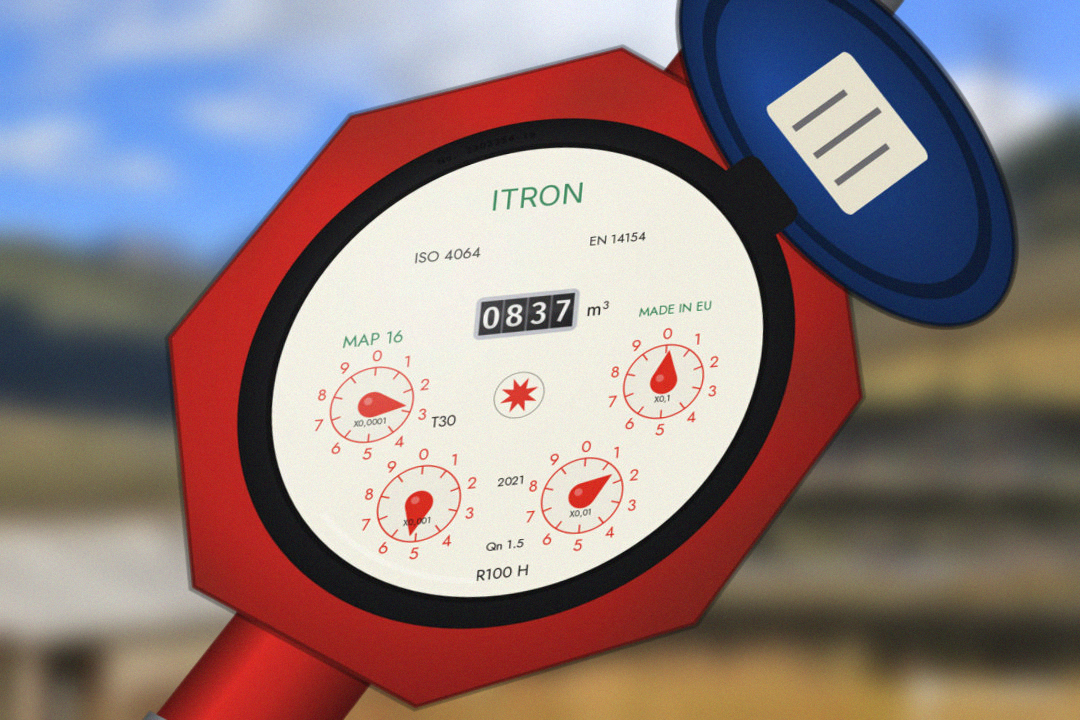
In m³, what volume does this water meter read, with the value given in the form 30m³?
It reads 837.0152m³
